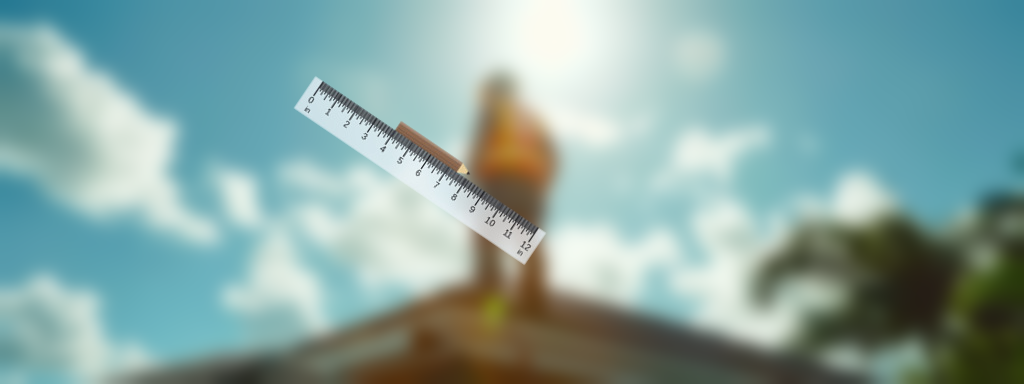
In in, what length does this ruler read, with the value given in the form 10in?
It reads 4in
